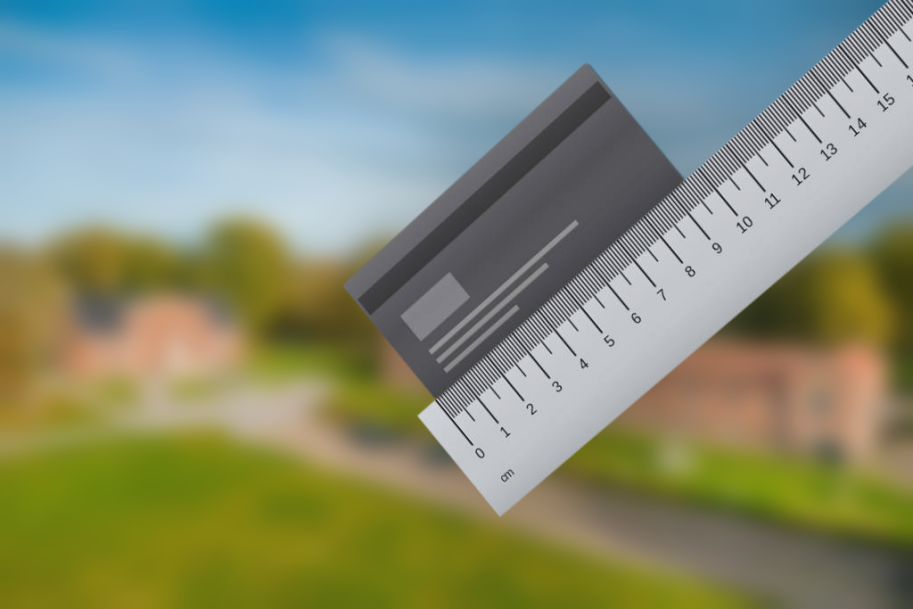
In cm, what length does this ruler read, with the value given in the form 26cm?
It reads 9.5cm
